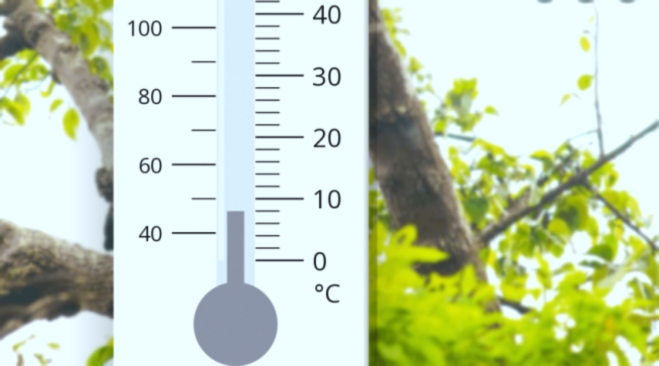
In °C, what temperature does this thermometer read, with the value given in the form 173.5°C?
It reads 8°C
